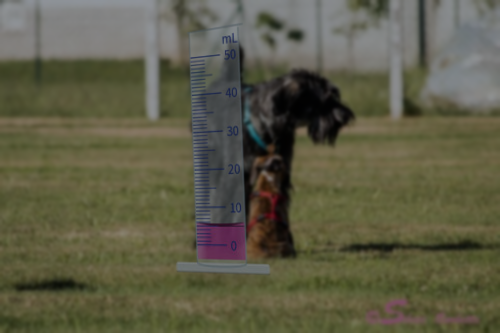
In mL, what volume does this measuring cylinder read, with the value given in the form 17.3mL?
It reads 5mL
